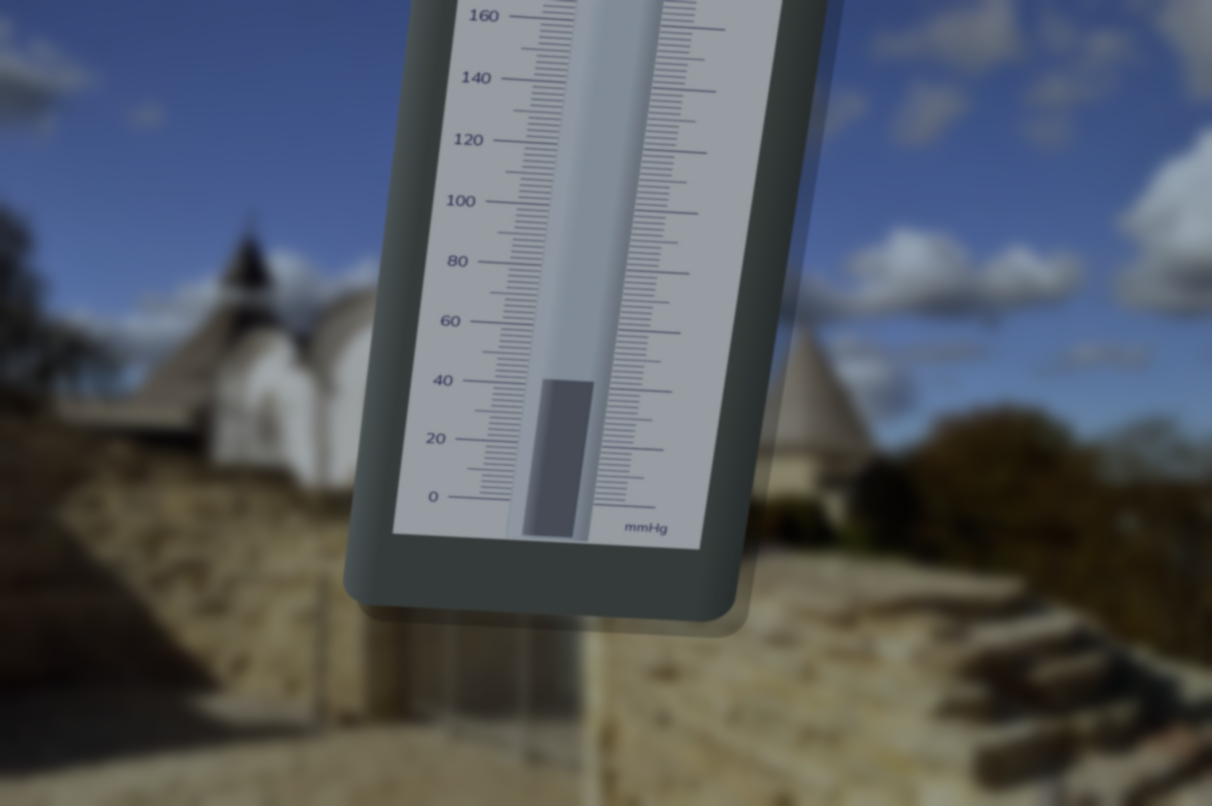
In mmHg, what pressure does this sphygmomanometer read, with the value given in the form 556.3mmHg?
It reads 42mmHg
